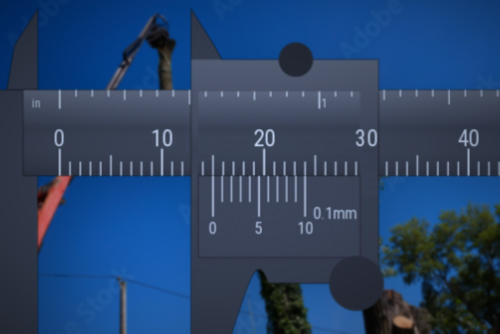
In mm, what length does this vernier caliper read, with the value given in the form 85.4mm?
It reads 15.0mm
